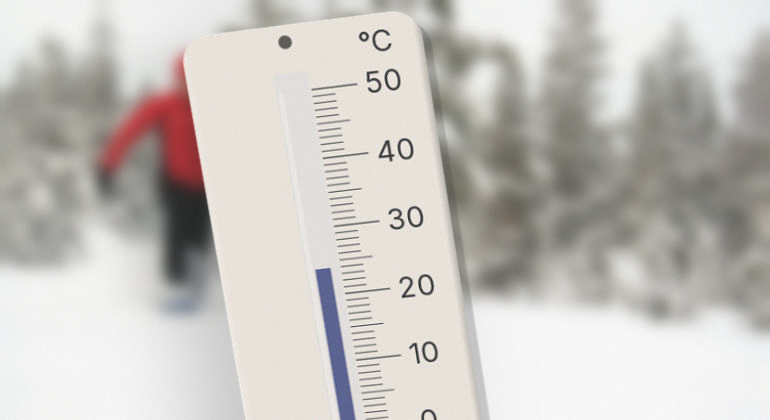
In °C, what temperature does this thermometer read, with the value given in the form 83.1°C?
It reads 24°C
